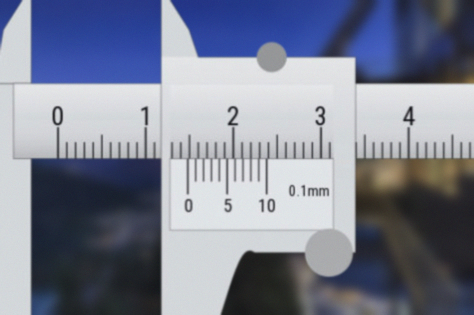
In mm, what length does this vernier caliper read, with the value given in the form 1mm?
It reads 14.8mm
